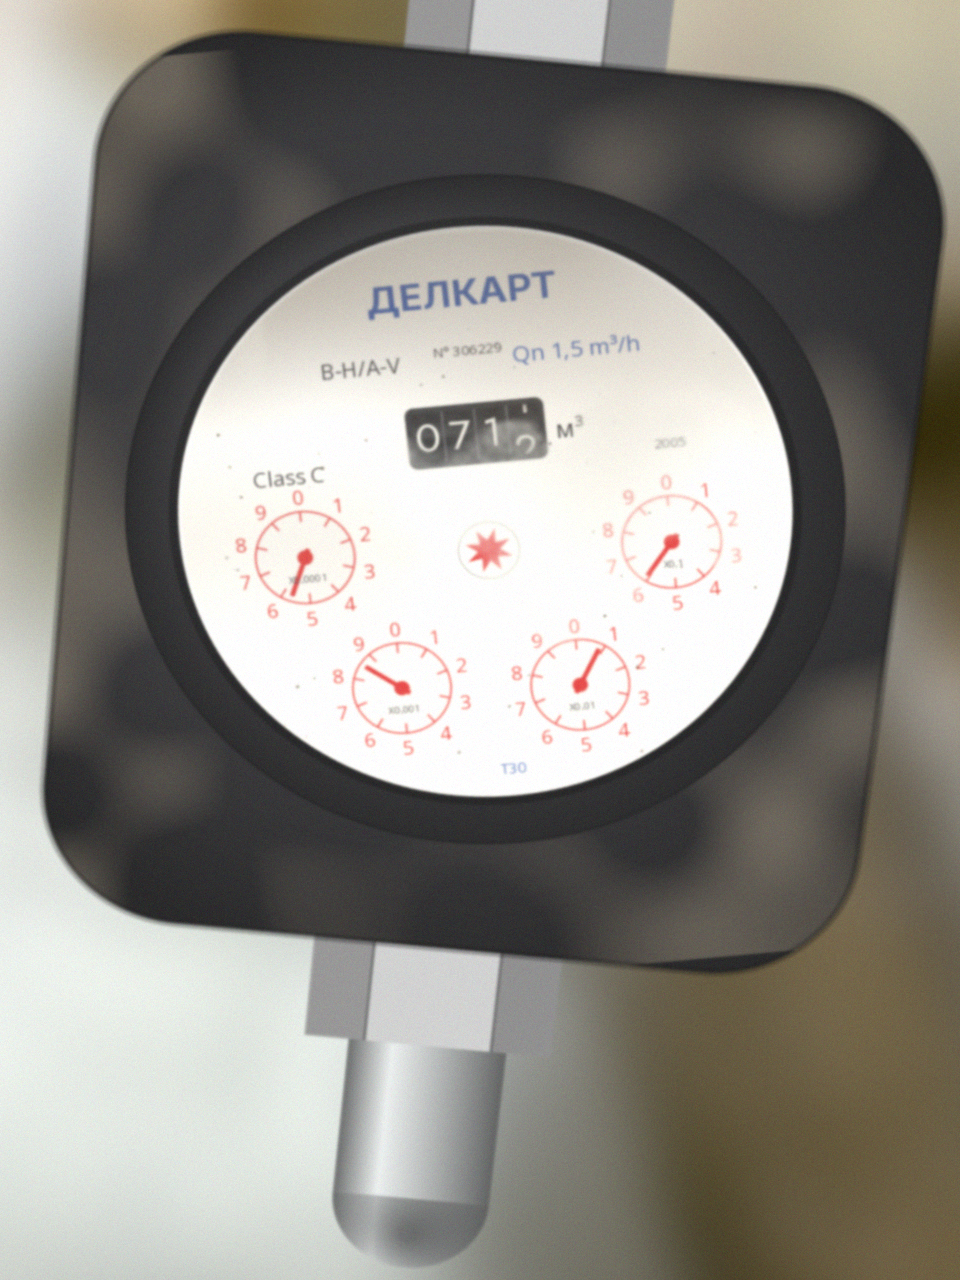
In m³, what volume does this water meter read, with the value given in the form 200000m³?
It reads 711.6085m³
